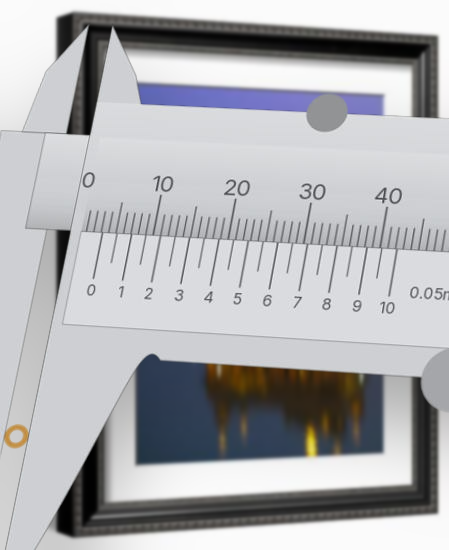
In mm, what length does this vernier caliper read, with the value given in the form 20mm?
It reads 3.2mm
